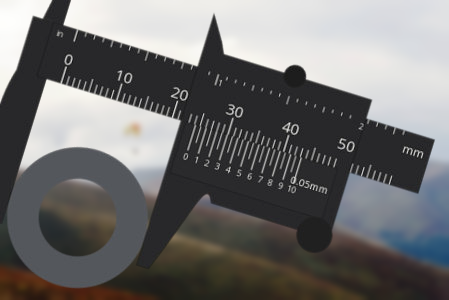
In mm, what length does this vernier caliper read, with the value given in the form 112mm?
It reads 24.2mm
